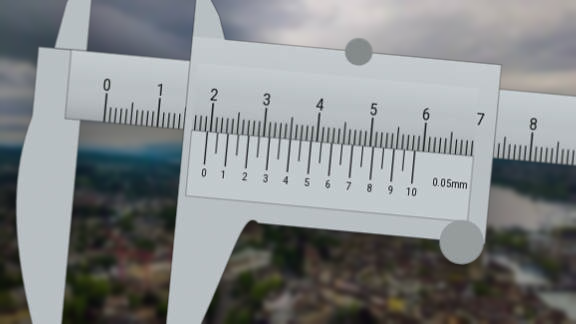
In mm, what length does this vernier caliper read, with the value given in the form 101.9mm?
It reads 19.4mm
